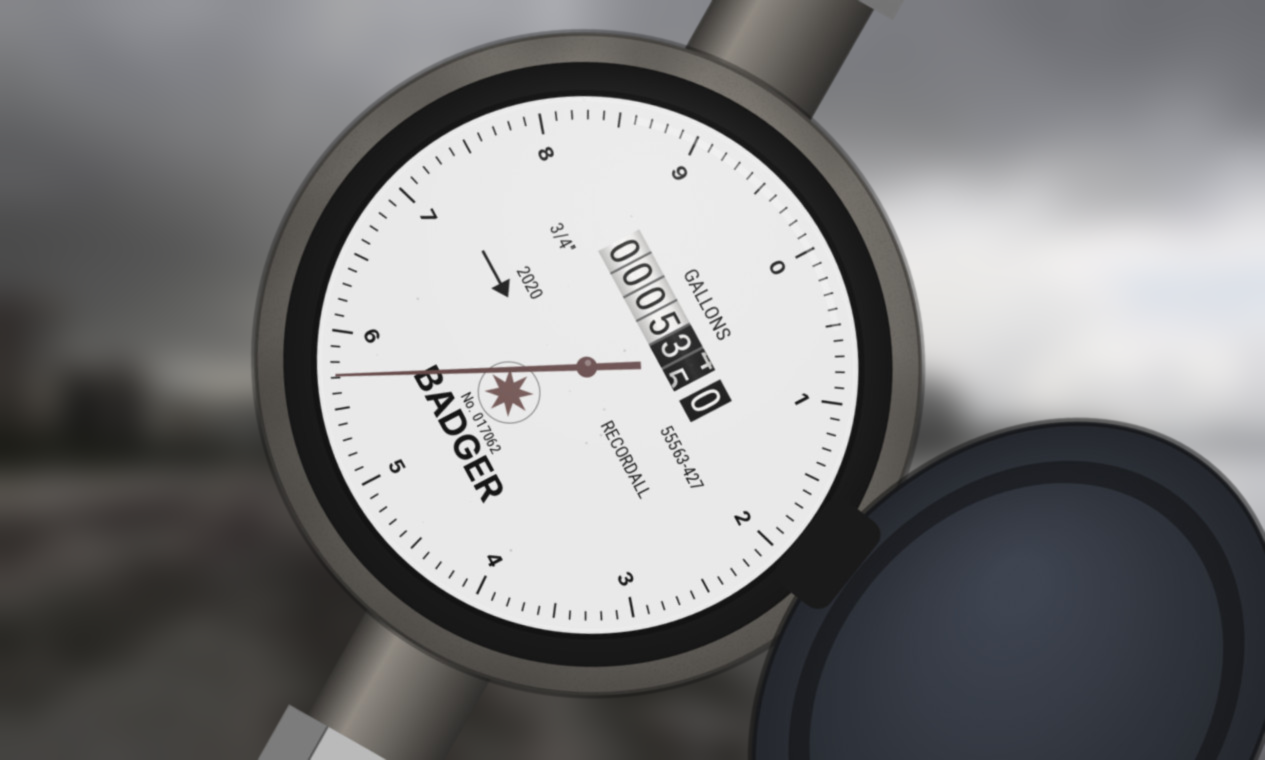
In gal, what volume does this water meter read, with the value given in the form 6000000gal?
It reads 5345.7gal
